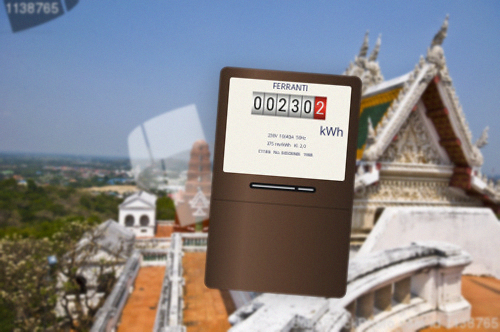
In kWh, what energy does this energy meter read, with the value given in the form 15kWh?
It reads 230.2kWh
